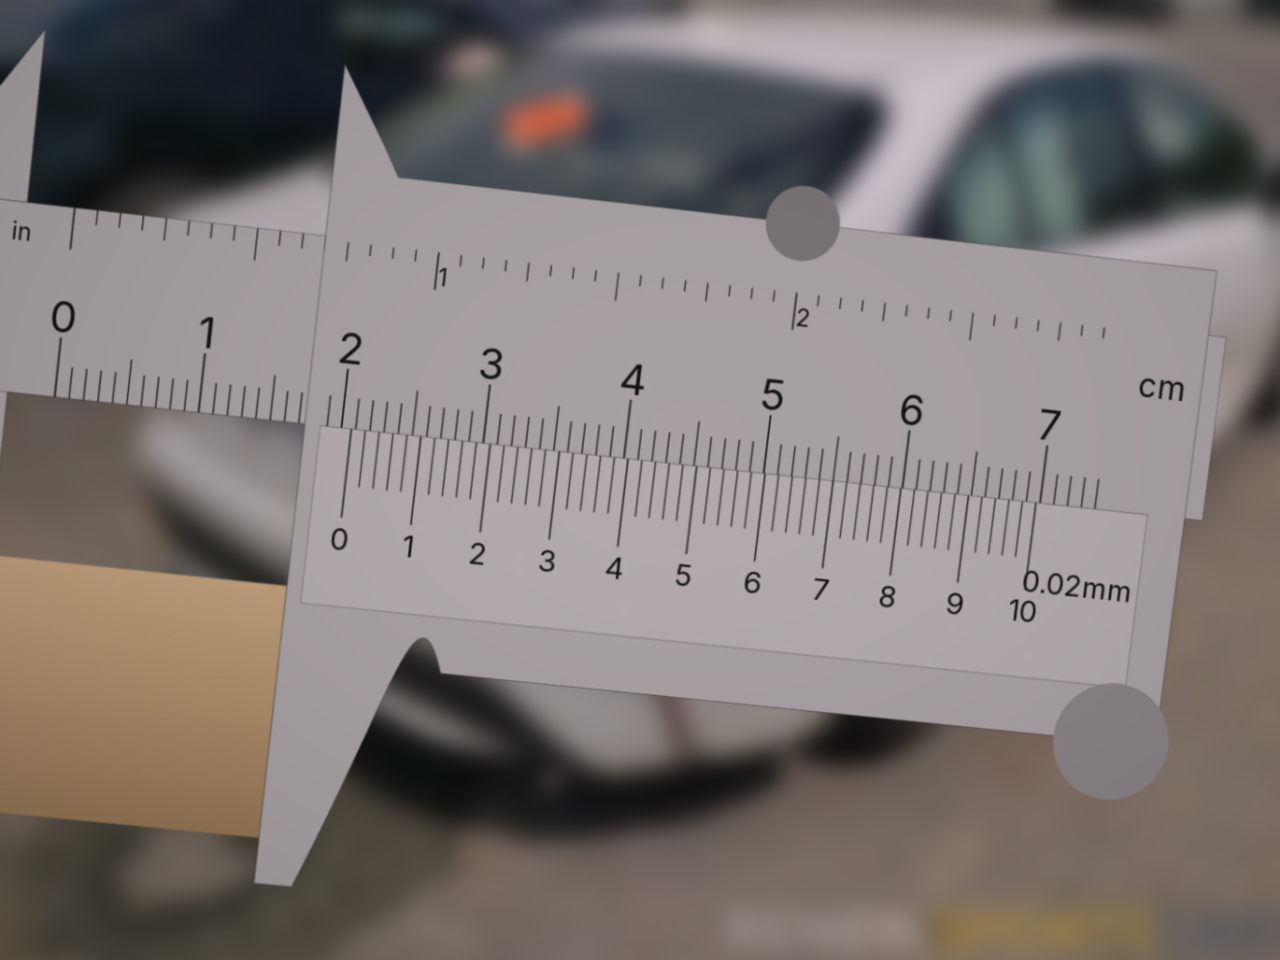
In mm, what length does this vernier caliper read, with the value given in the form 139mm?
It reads 20.7mm
